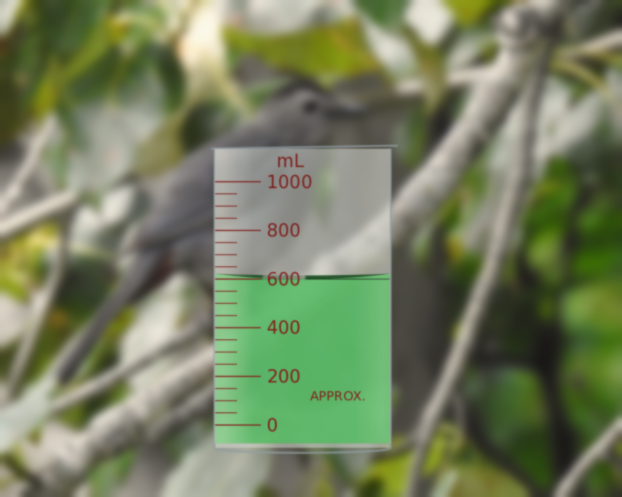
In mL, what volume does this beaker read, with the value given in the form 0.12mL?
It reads 600mL
